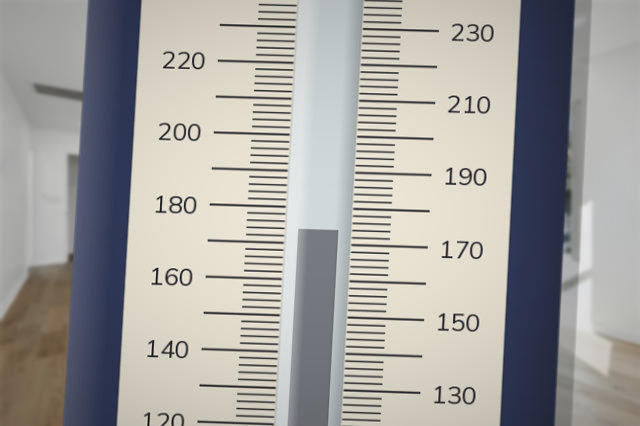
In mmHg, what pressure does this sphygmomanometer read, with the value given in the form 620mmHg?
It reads 174mmHg
